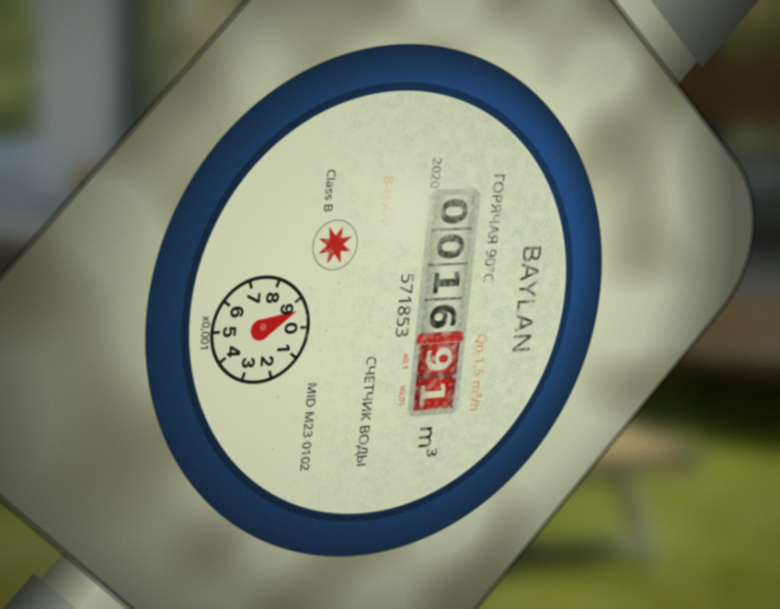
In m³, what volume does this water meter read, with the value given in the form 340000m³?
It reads 16.909m³
